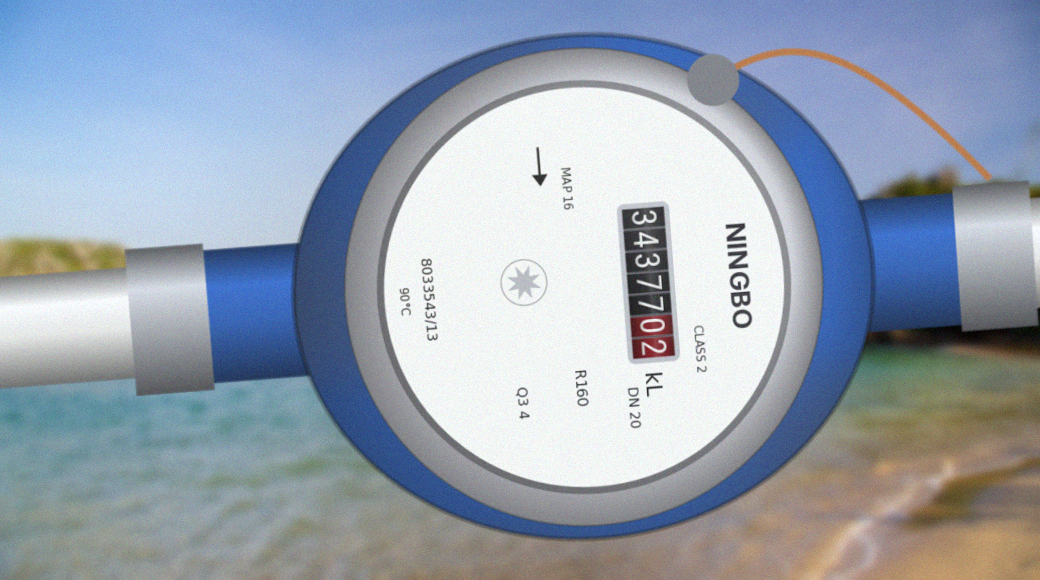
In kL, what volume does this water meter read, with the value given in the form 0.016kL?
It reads 34377.02kL
